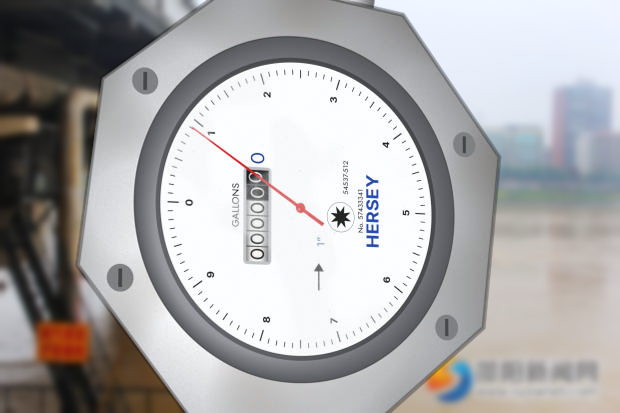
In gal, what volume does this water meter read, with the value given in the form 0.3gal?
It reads 0.9gal
